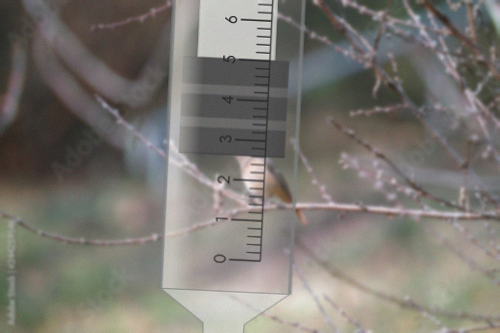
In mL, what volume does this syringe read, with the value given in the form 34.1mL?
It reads 2.6mL
